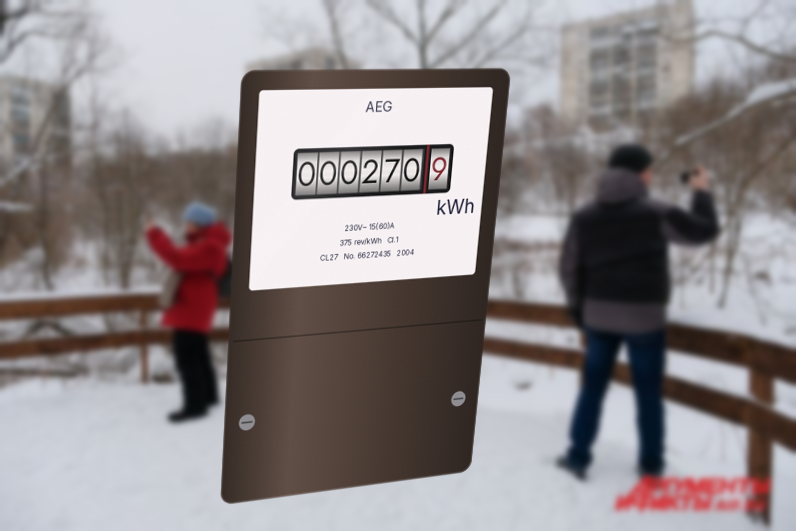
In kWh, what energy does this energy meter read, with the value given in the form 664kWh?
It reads 270.9kWh
